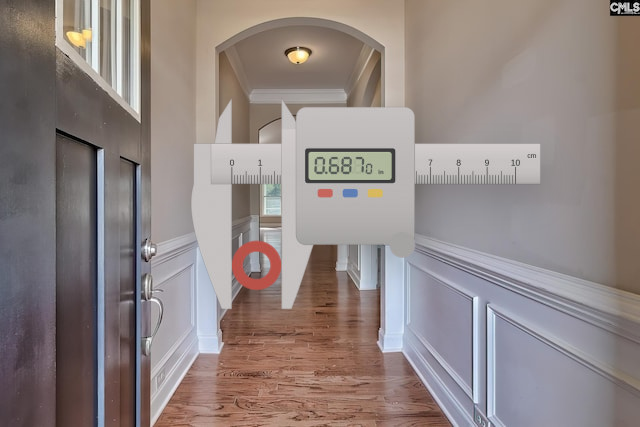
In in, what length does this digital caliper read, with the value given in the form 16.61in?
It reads 0.6870in
